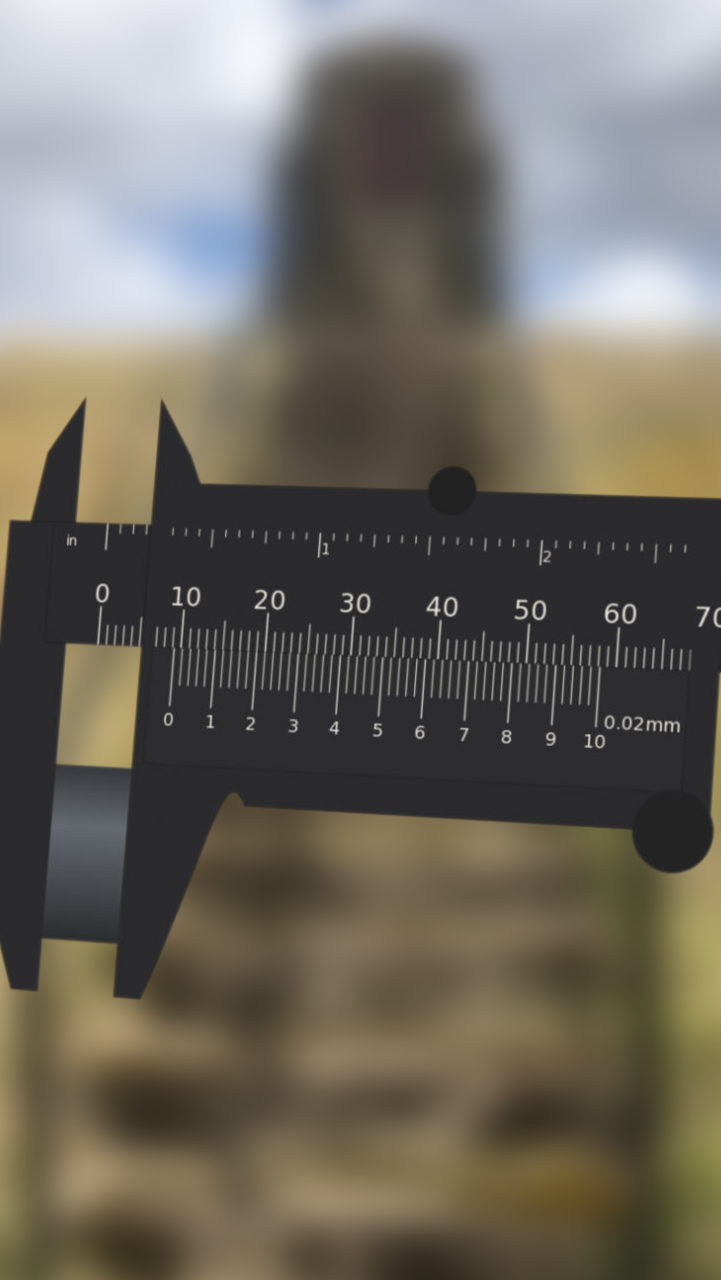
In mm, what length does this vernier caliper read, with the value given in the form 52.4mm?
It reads 9.2mm
